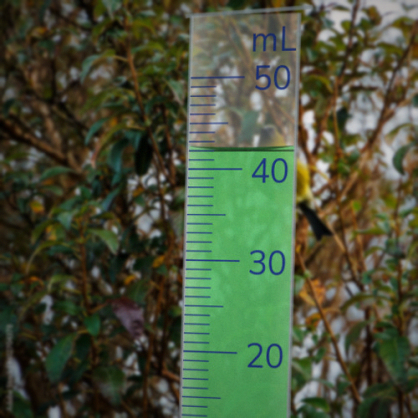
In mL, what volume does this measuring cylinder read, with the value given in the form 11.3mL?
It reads 42mL
